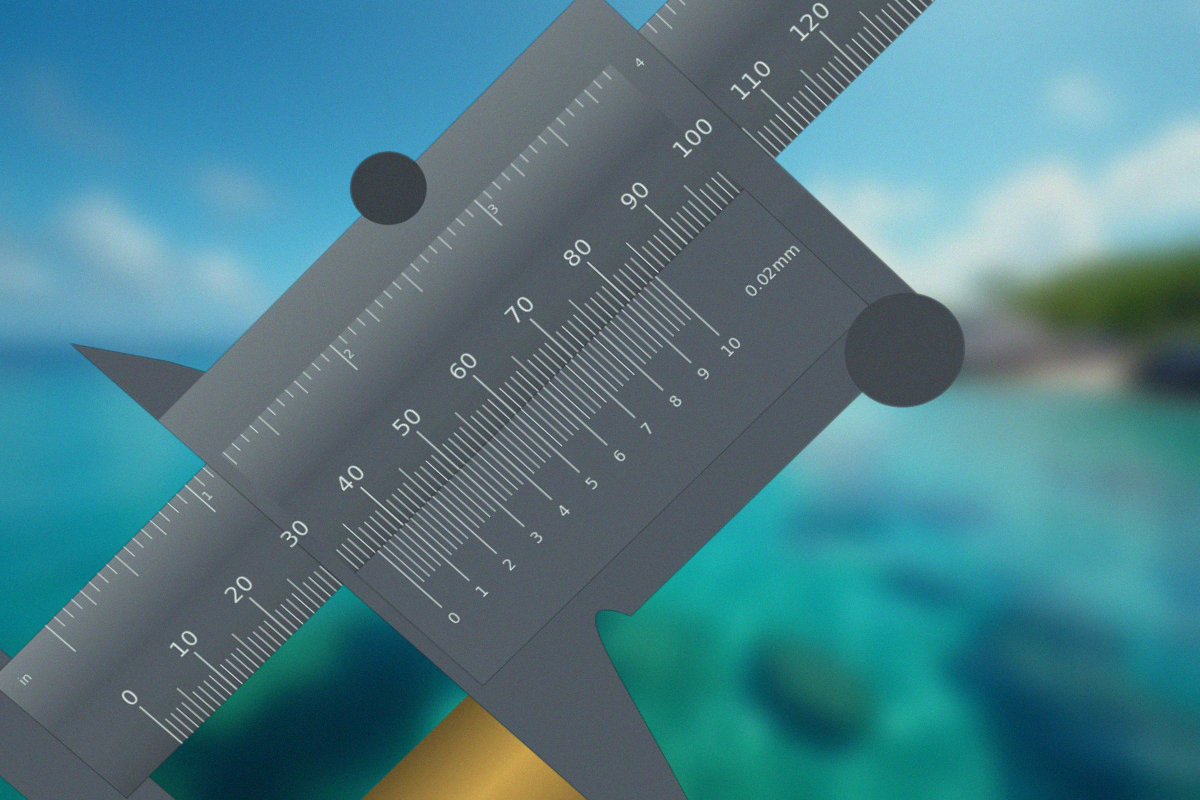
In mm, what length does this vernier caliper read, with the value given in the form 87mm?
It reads 35.4mm
